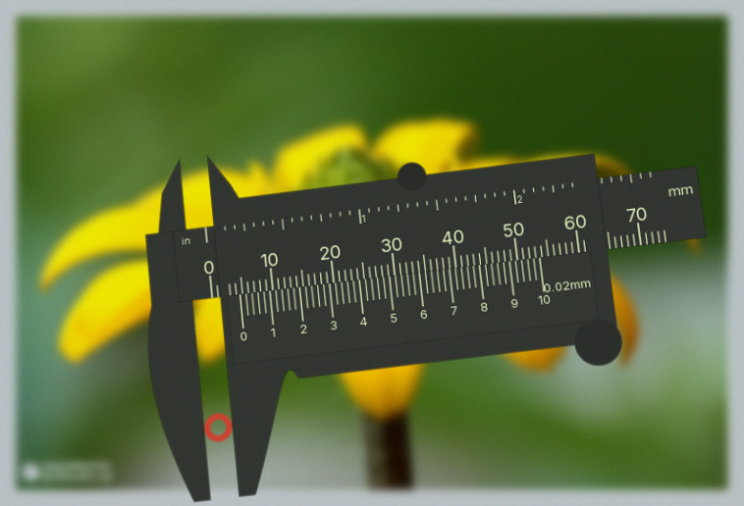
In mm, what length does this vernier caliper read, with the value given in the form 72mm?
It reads 4.6mm
